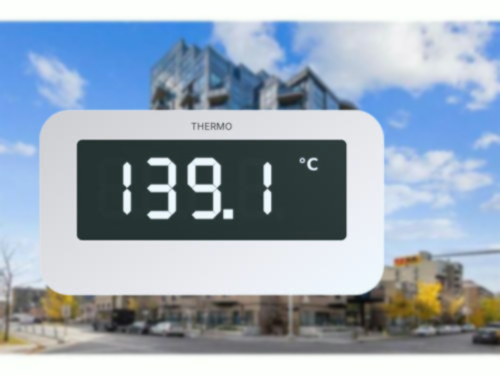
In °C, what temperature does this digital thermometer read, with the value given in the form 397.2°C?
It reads 139.1°C
